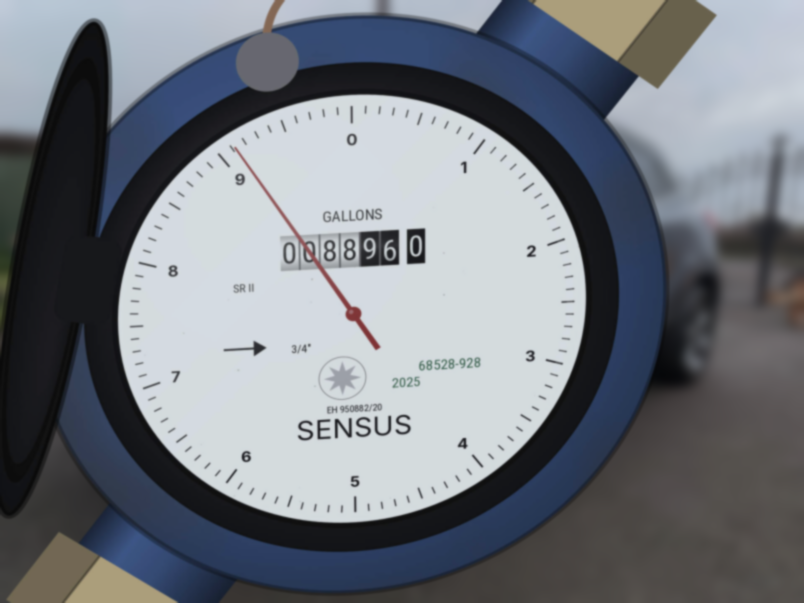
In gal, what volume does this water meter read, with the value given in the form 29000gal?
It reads 88959.1gal
